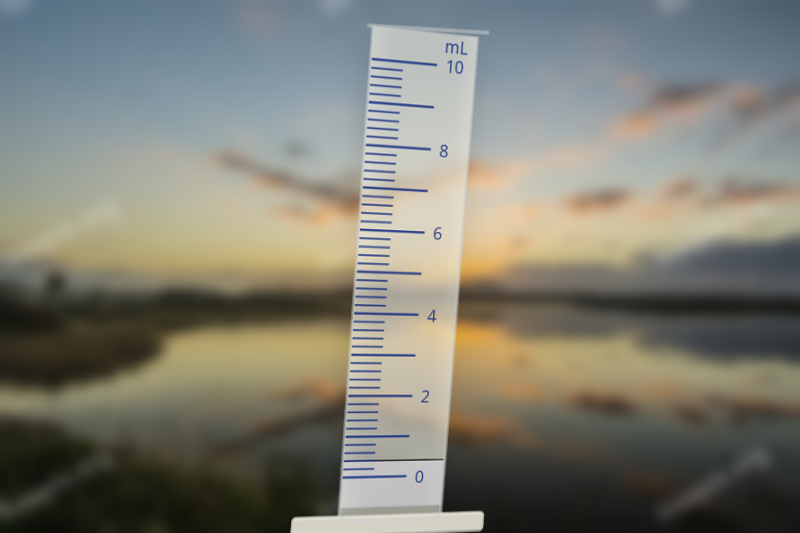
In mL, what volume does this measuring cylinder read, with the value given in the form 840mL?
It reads 0.4mL
